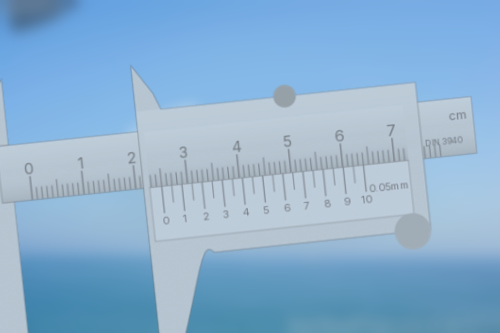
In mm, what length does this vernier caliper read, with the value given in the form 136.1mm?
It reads 25.0mm
